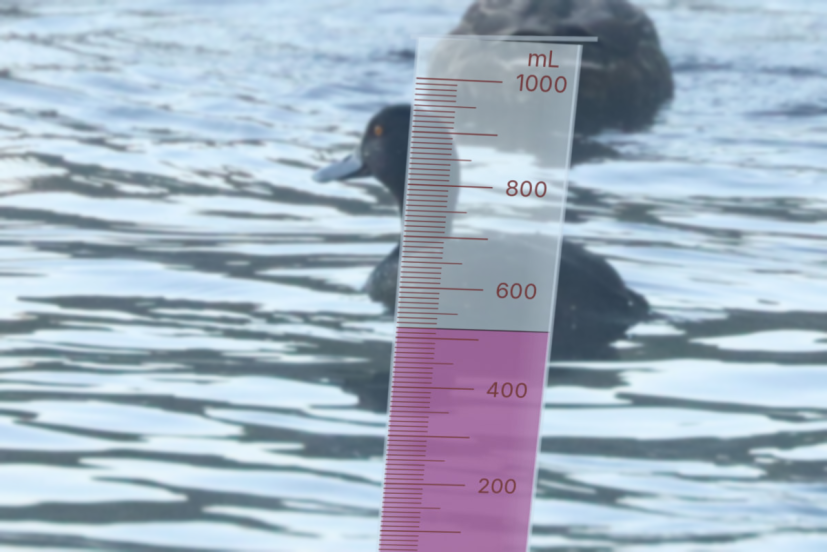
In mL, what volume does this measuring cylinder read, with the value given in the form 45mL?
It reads 520mL
